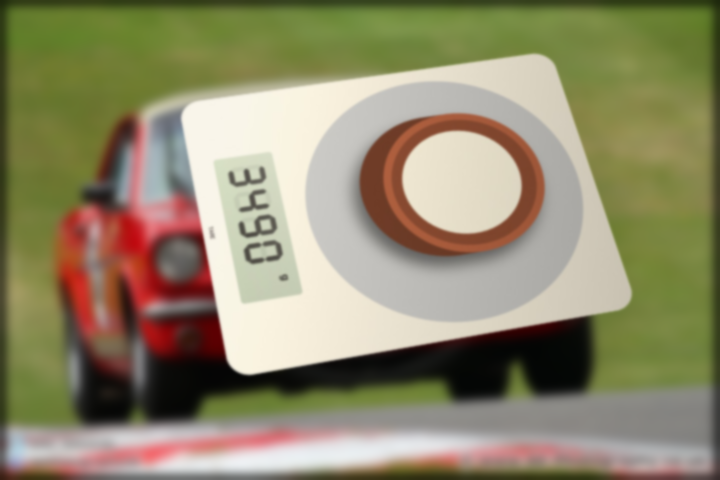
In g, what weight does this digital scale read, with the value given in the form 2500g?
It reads 3490g
